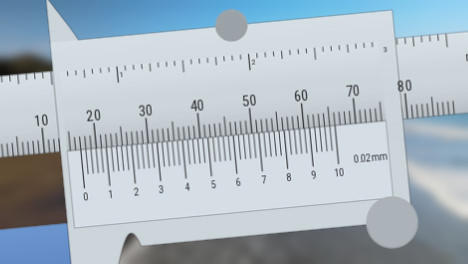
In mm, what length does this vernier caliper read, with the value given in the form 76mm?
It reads 17.0mm
